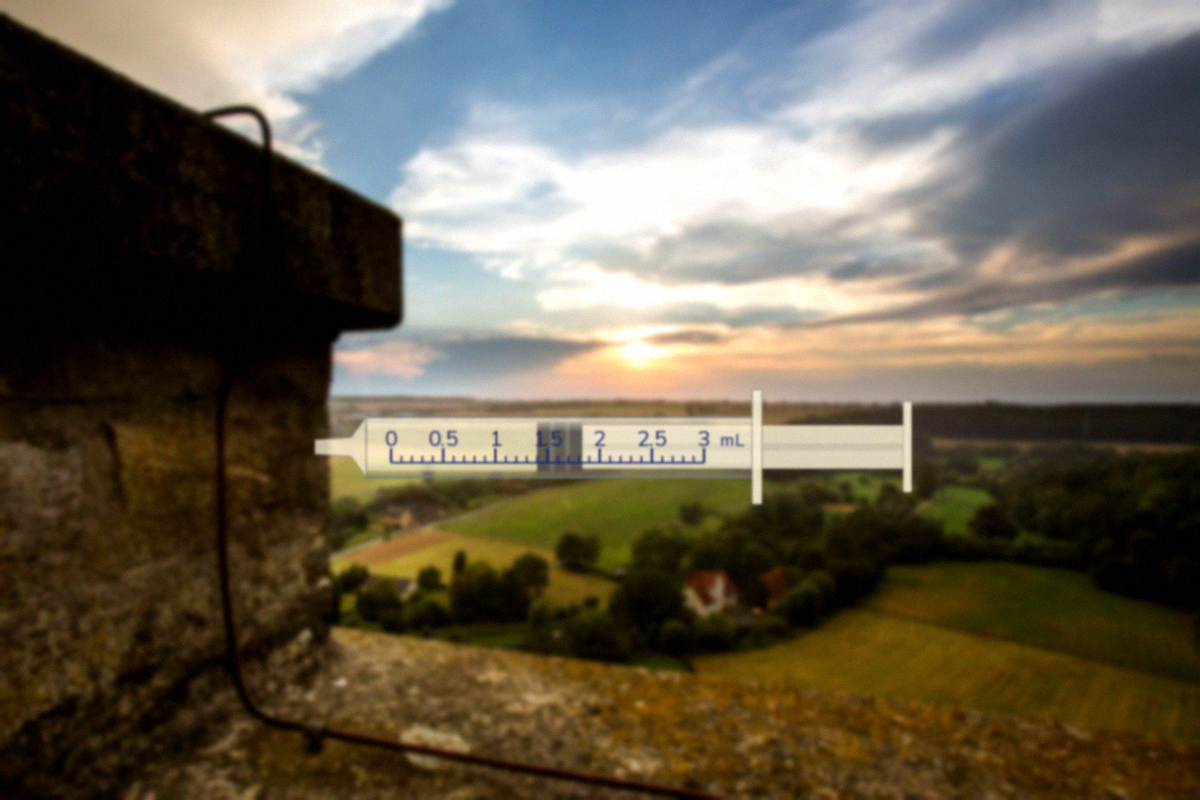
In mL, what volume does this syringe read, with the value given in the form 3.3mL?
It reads 1.4mL
